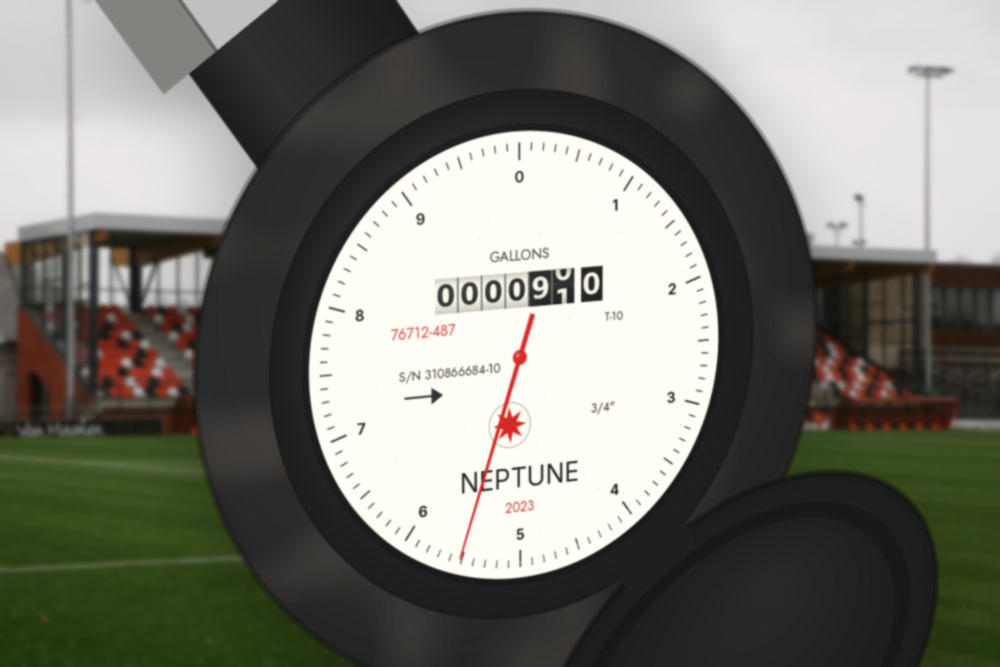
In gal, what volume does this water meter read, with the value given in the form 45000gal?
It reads 905.5gal
